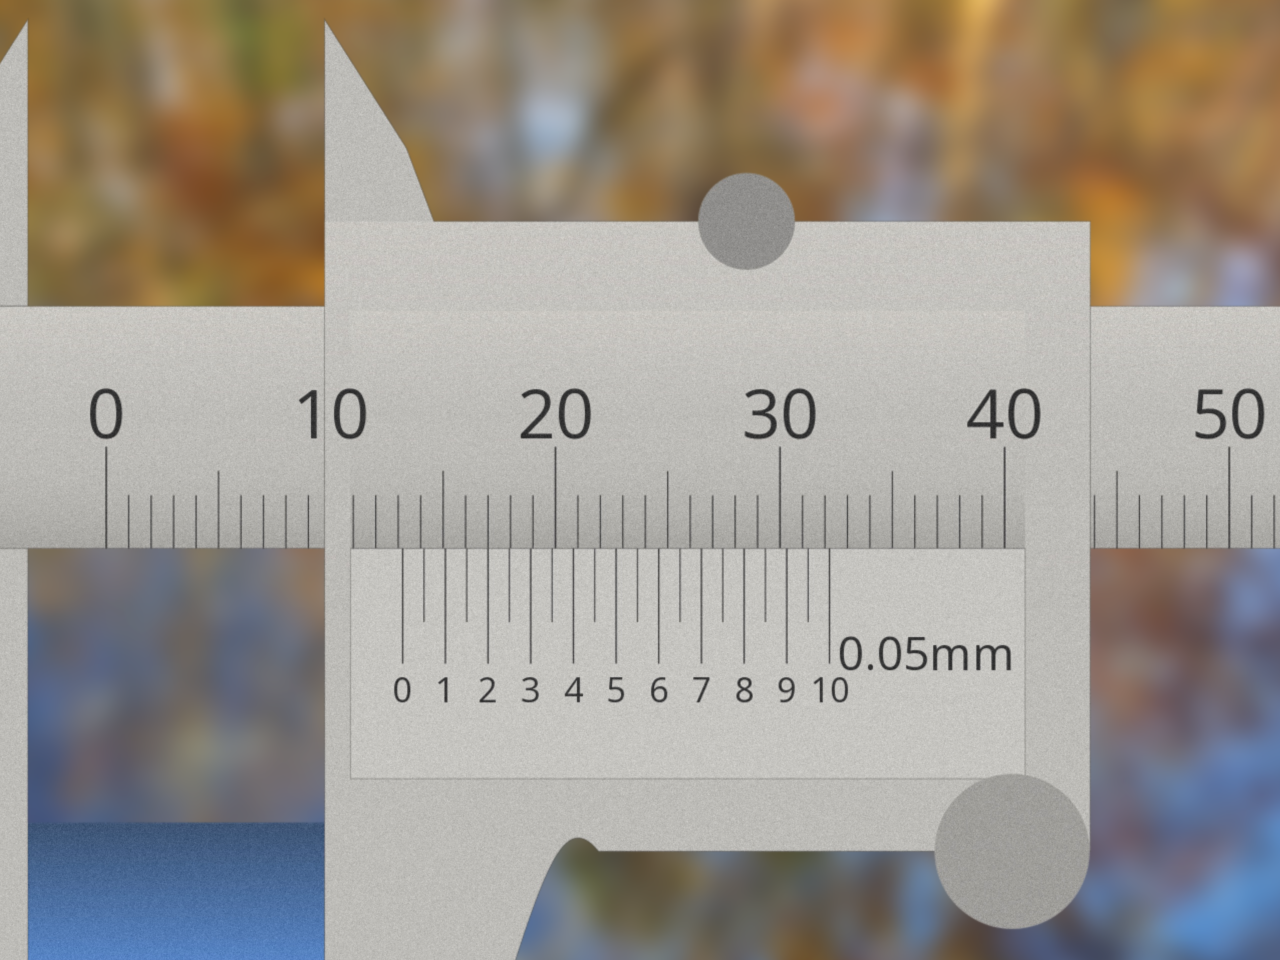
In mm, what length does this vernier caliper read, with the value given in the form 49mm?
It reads 13.2mm
